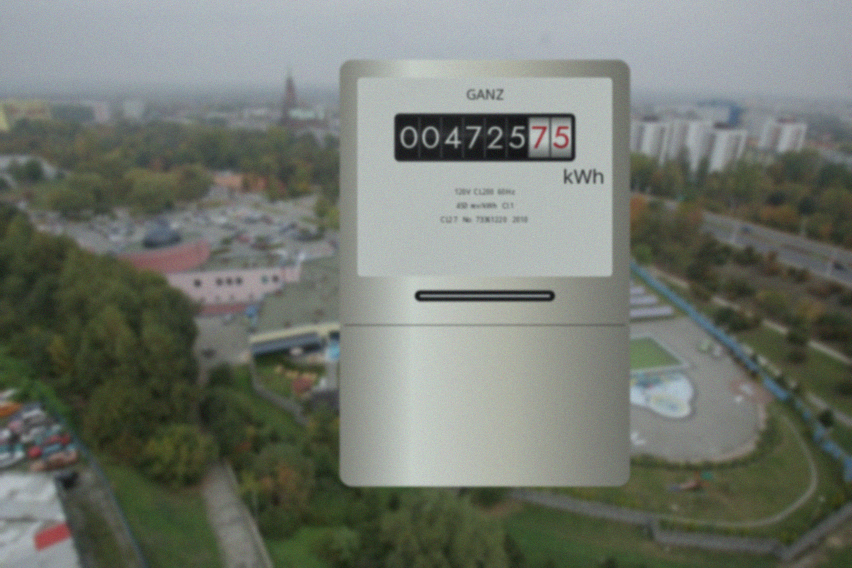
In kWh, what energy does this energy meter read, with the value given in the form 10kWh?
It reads 4725.75kWh
